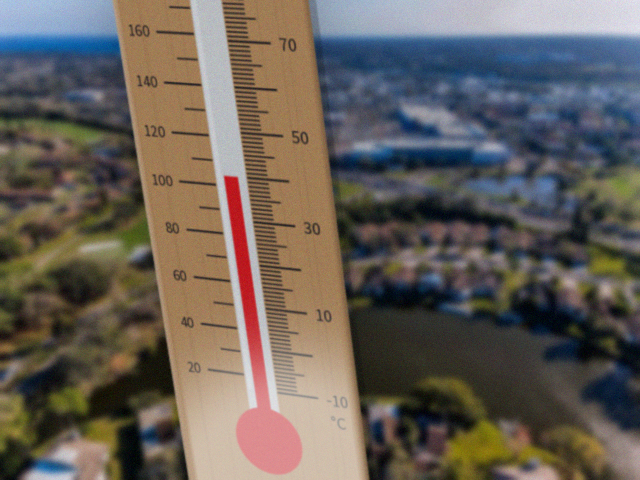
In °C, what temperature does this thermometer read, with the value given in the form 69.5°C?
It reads 40°C
